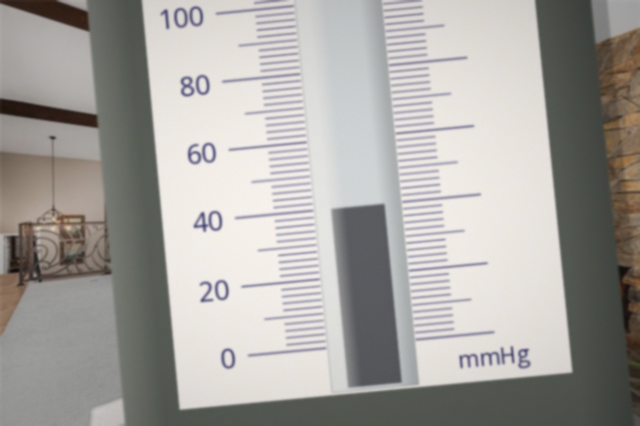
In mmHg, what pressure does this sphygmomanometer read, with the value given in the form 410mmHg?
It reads 40mmHg
